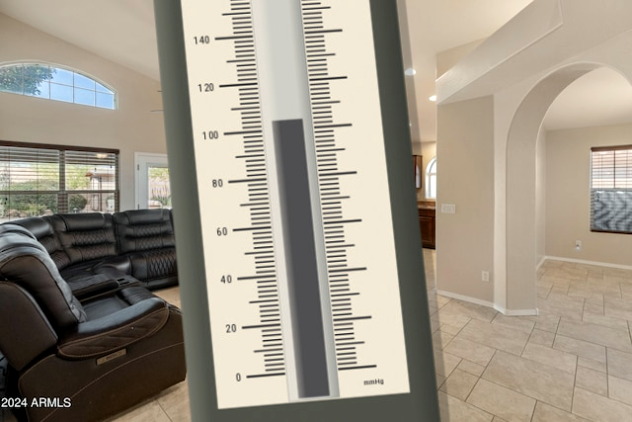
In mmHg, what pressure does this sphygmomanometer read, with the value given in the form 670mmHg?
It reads 104mmHg
